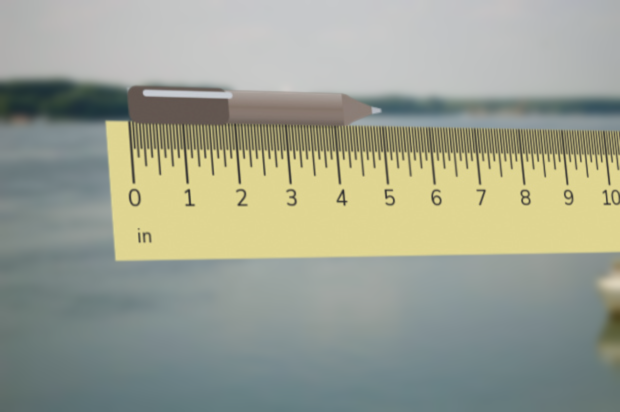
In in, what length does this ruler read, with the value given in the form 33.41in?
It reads 5in
